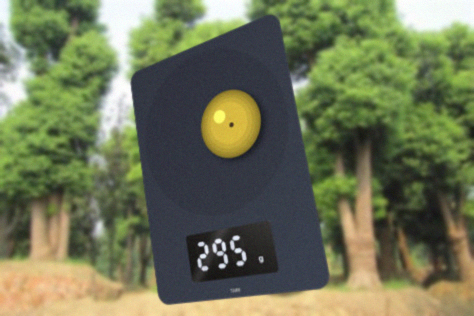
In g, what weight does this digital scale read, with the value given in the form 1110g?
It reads 295g
